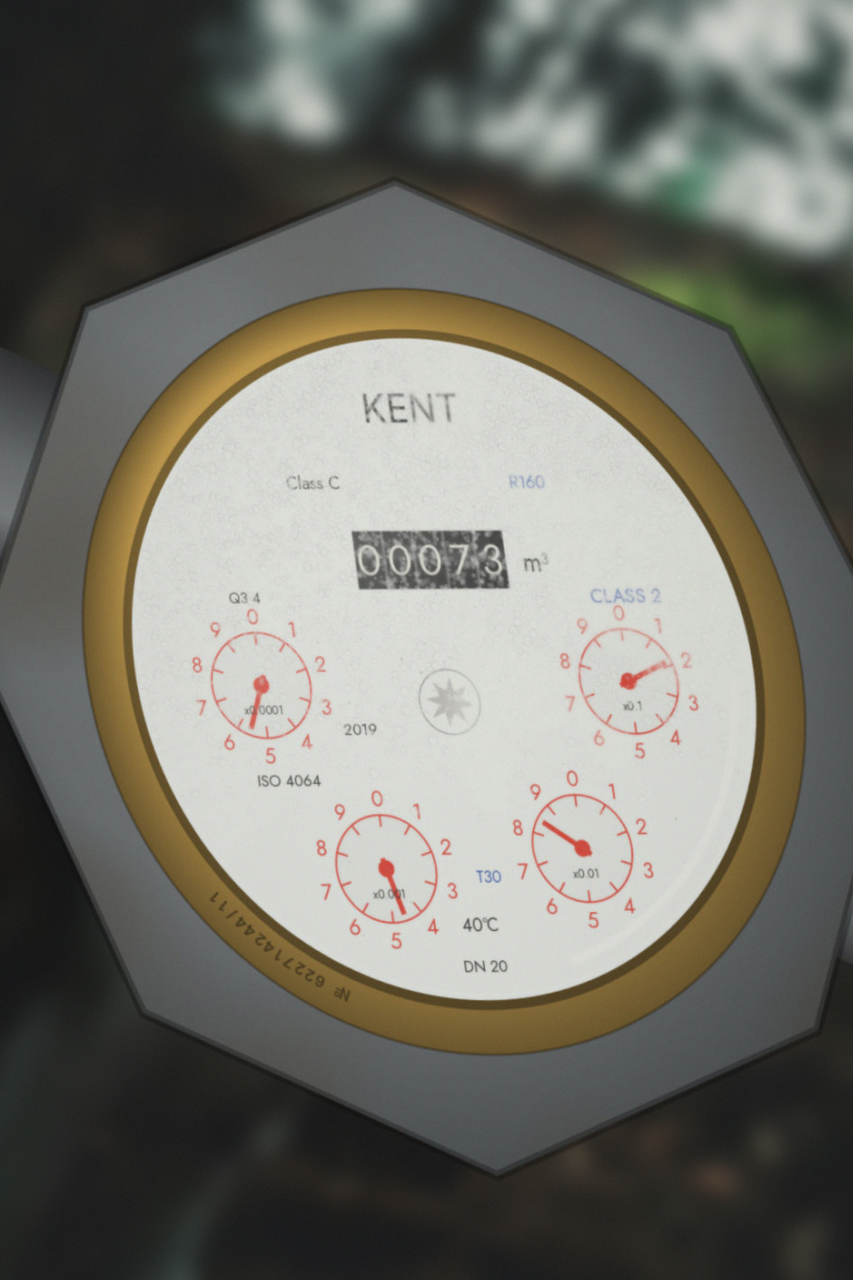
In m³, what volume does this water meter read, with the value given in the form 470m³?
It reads 73.1845m³
